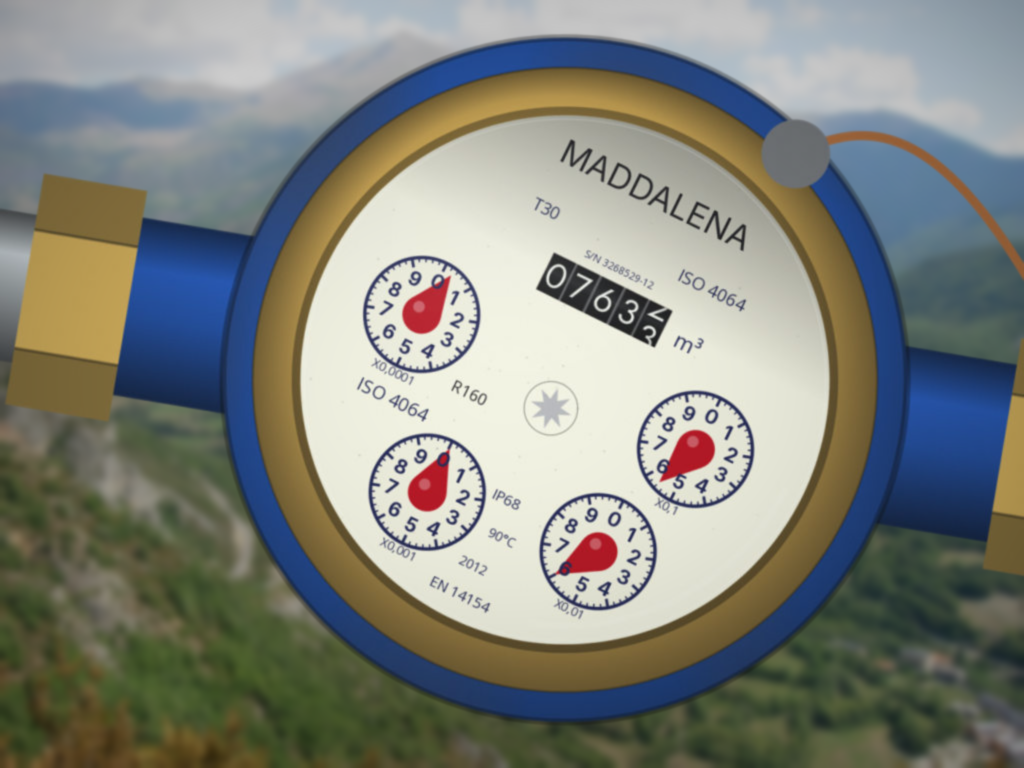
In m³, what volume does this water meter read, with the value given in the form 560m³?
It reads 7632.5600m³
